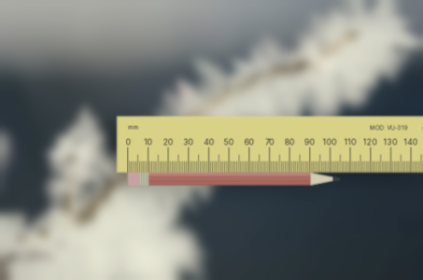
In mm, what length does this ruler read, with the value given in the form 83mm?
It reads 105mm
